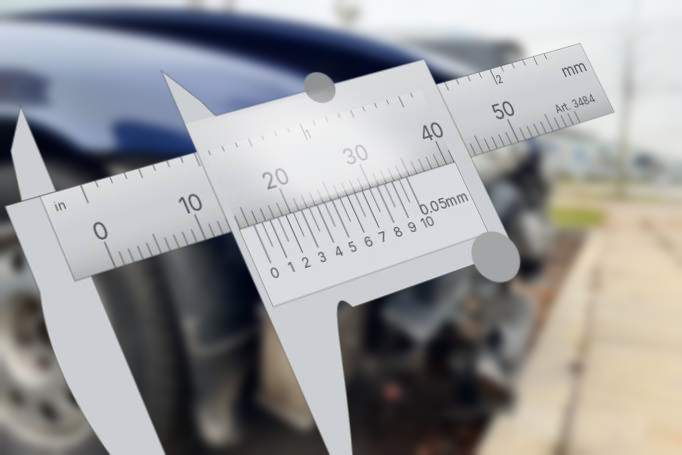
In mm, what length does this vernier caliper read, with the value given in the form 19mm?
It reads 15.6mm
